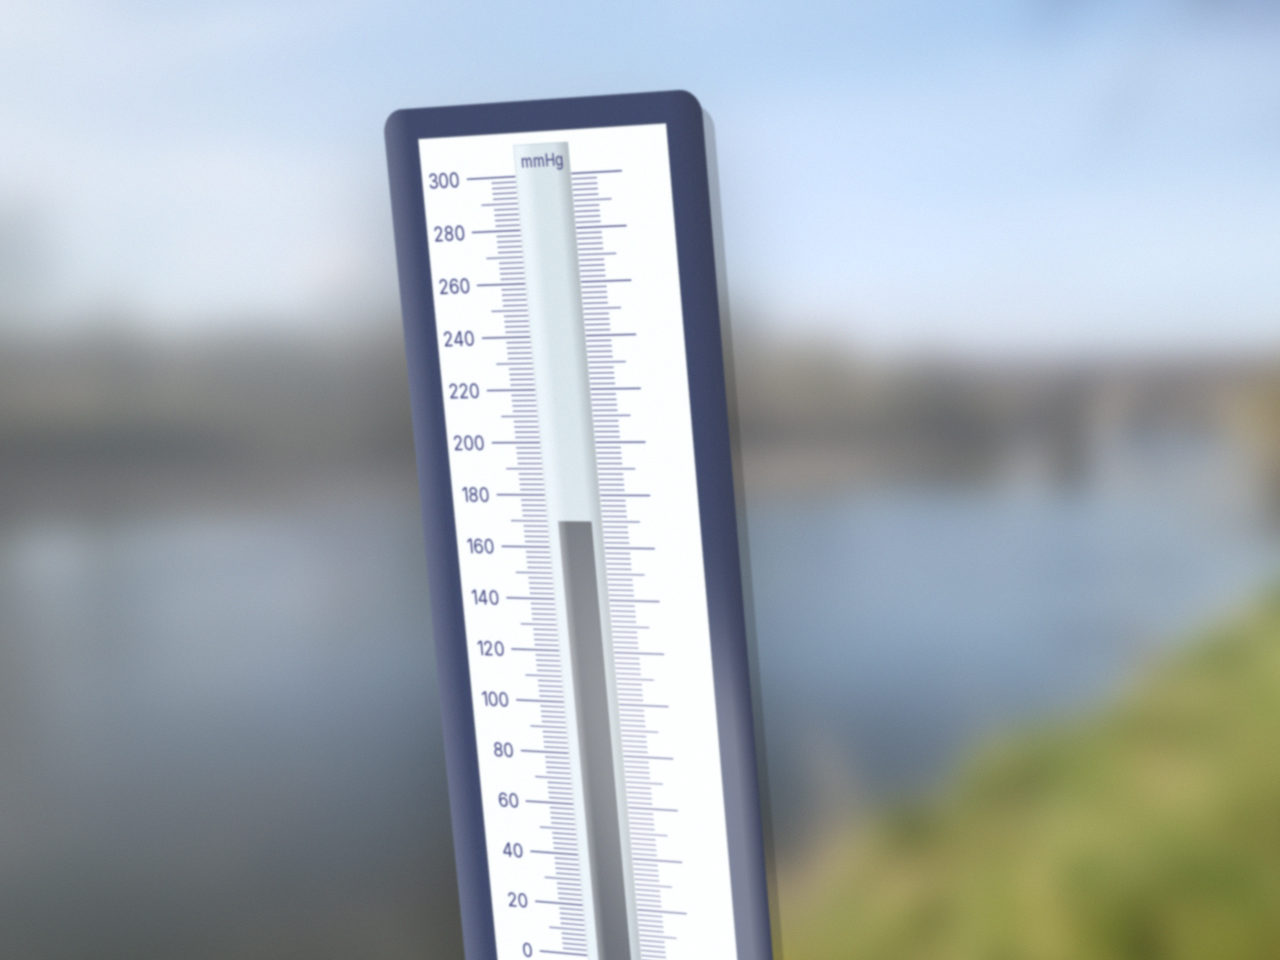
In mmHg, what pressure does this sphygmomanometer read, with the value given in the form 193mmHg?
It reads 170mmHg
